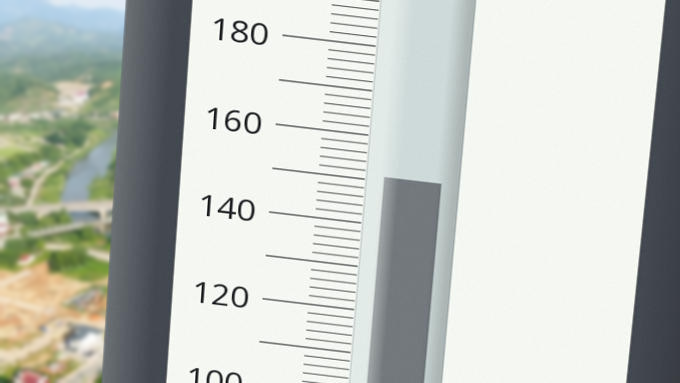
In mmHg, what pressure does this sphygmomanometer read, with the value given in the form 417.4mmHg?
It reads 151mmHg
